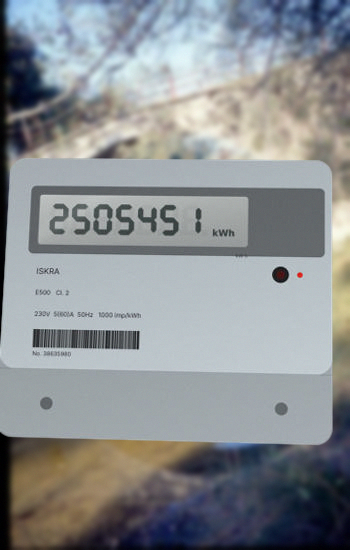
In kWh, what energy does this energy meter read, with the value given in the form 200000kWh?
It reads 2505451kWh
